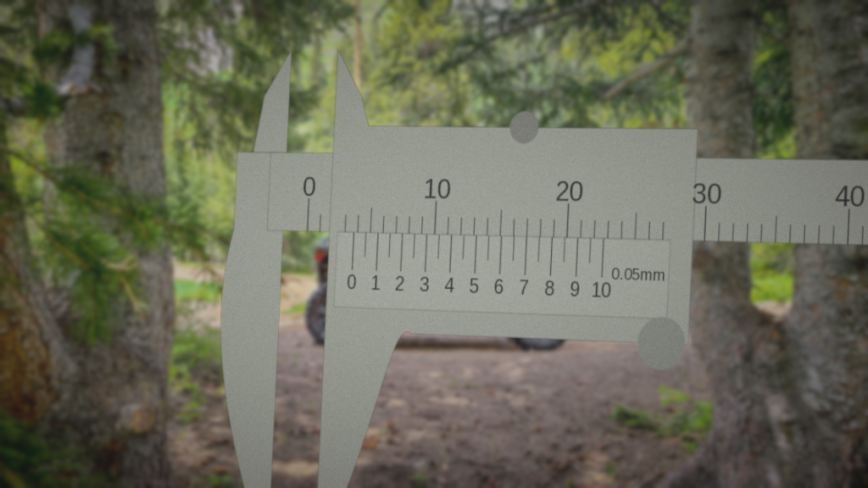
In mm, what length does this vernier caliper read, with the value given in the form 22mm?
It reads 3.7mm
